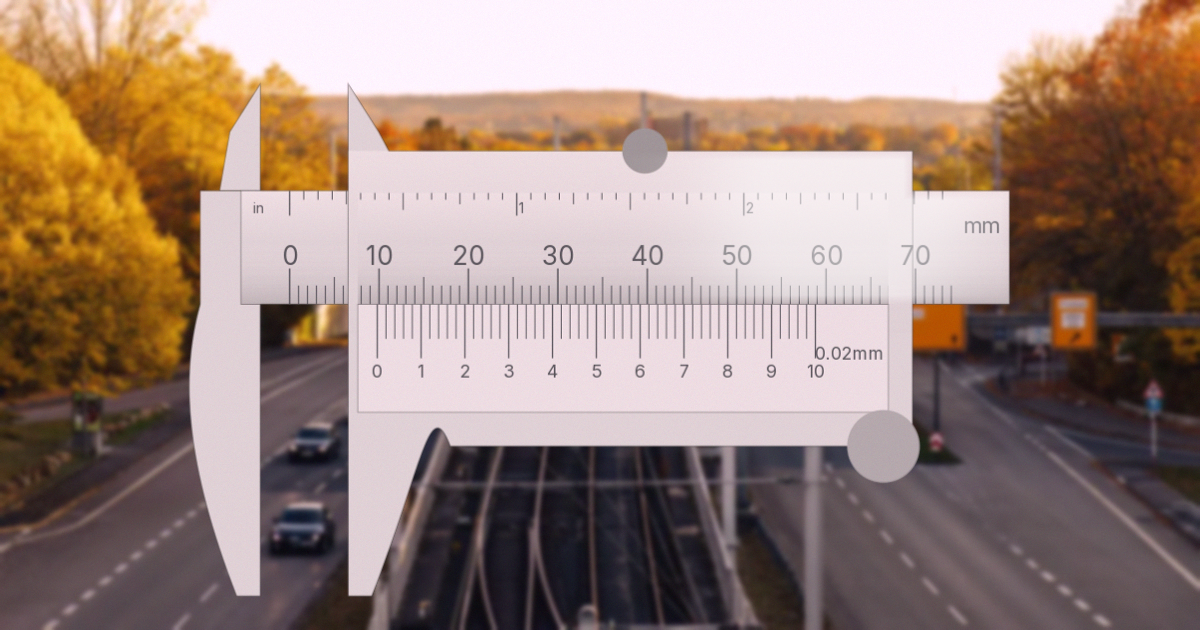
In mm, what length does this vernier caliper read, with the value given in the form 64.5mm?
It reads 9.8mm
